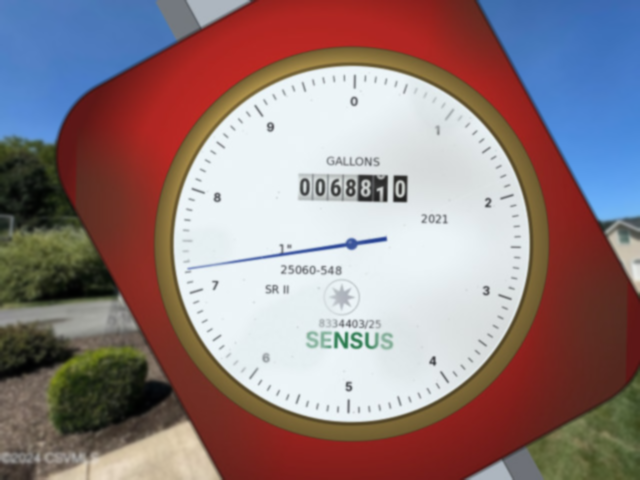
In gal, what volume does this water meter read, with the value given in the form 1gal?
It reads 68807.2gal
